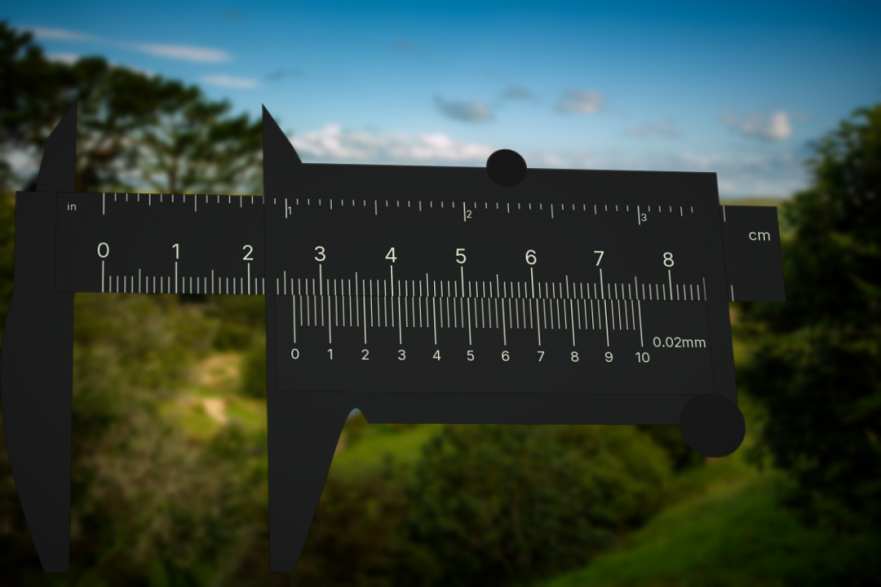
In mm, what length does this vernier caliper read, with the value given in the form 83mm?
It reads 26.2mm
